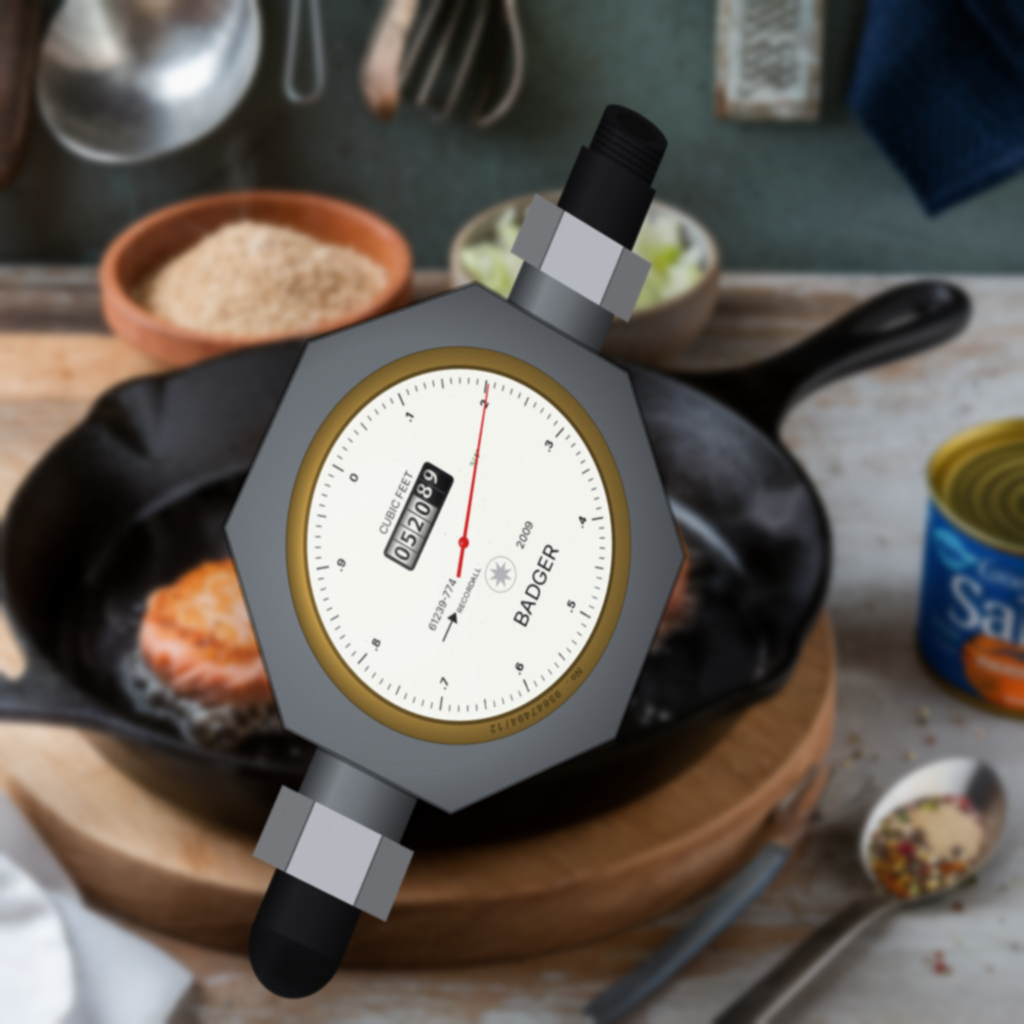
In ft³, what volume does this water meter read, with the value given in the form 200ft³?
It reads 52089.20ft³
